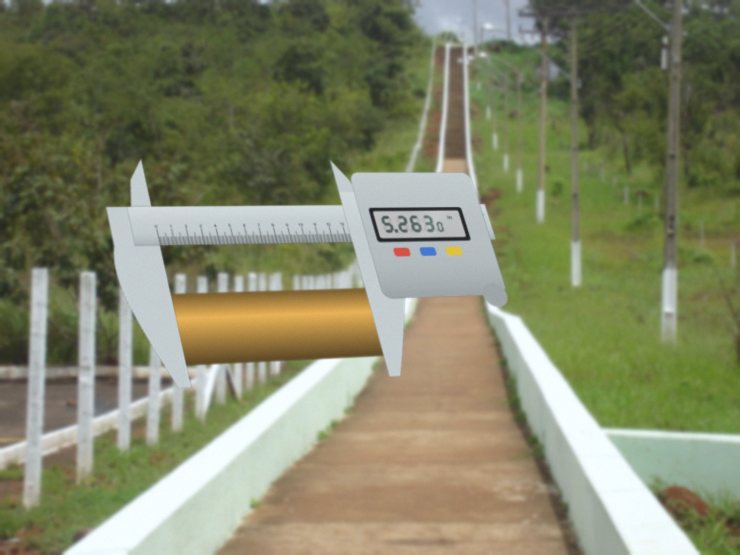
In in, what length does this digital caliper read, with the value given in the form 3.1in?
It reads 5.2630in
